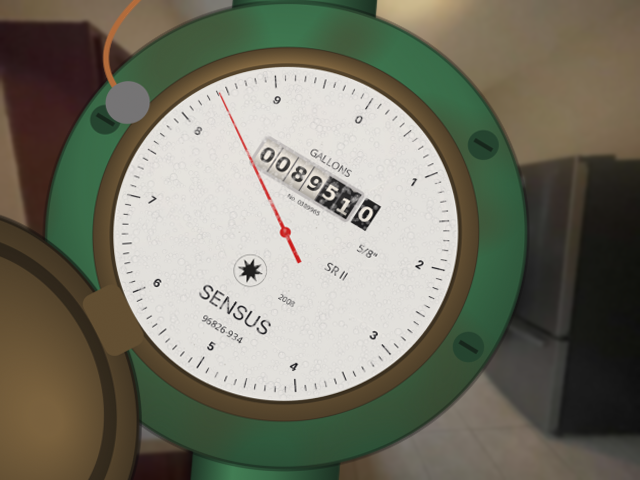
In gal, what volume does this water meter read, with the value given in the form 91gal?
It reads 89508.4gal
